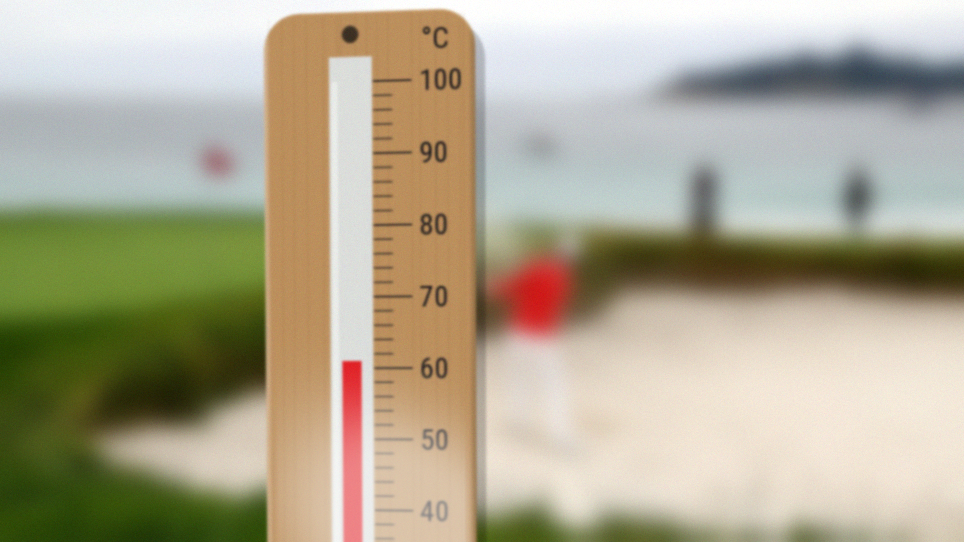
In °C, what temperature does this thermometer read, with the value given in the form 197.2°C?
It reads 61°C
